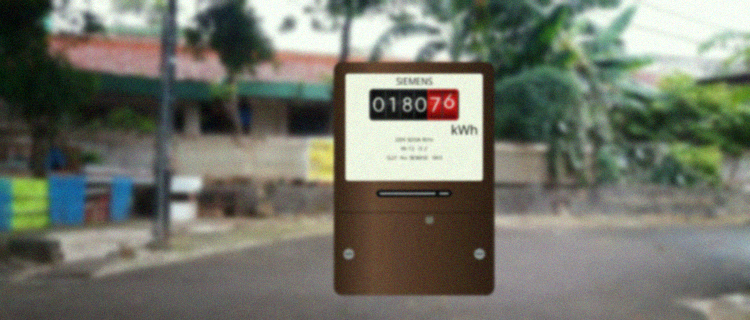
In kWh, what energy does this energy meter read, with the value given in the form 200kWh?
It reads 180.76kWh
